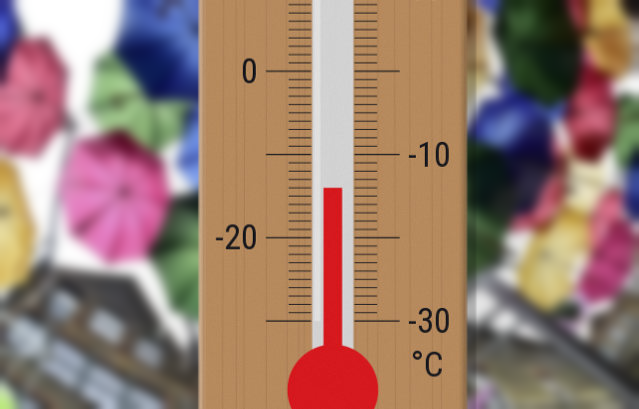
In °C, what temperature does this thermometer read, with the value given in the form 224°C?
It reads -14°C
